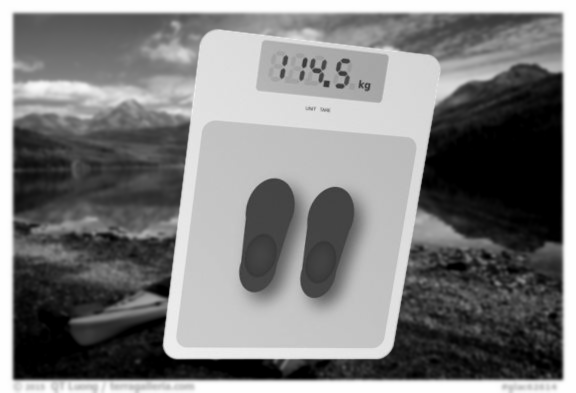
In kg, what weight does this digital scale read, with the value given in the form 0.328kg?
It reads 114.5kg
